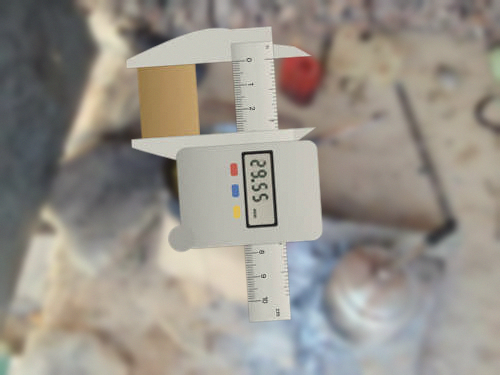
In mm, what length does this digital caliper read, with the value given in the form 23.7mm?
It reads 29.55mm
